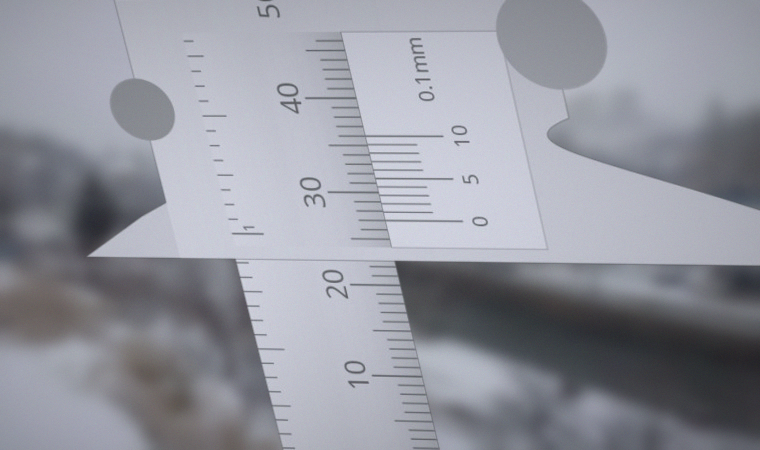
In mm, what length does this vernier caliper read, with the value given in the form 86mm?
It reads 27.0mm
